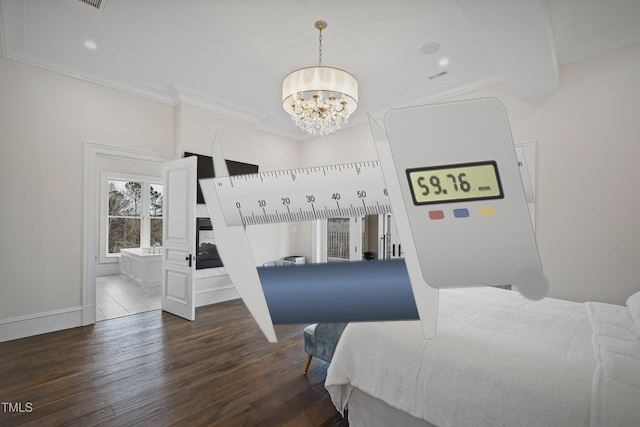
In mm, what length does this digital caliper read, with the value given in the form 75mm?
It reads 59.76mm
